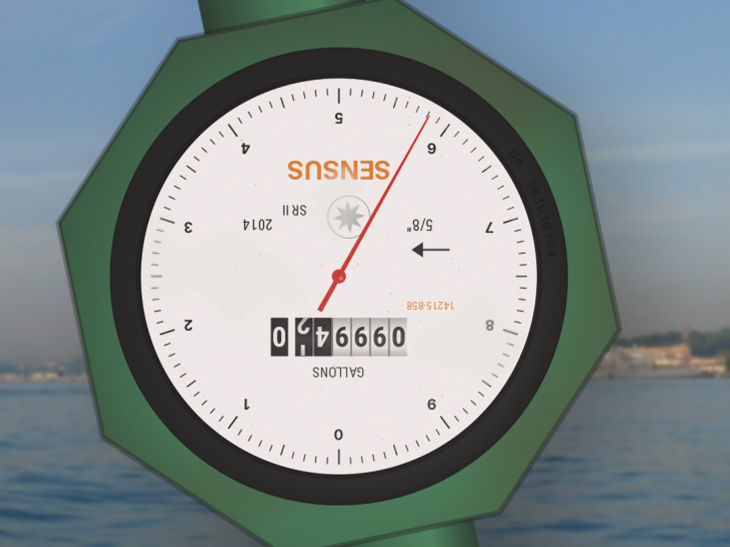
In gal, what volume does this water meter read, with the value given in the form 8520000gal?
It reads 999415.8gal
